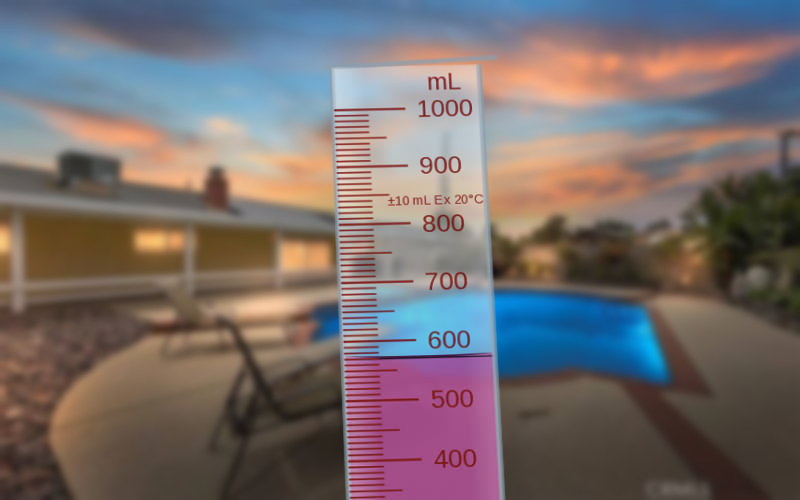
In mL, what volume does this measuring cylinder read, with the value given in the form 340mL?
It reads 570mL
